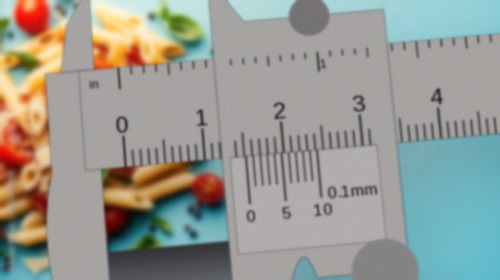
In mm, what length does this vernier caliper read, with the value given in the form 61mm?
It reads 15.2mm
